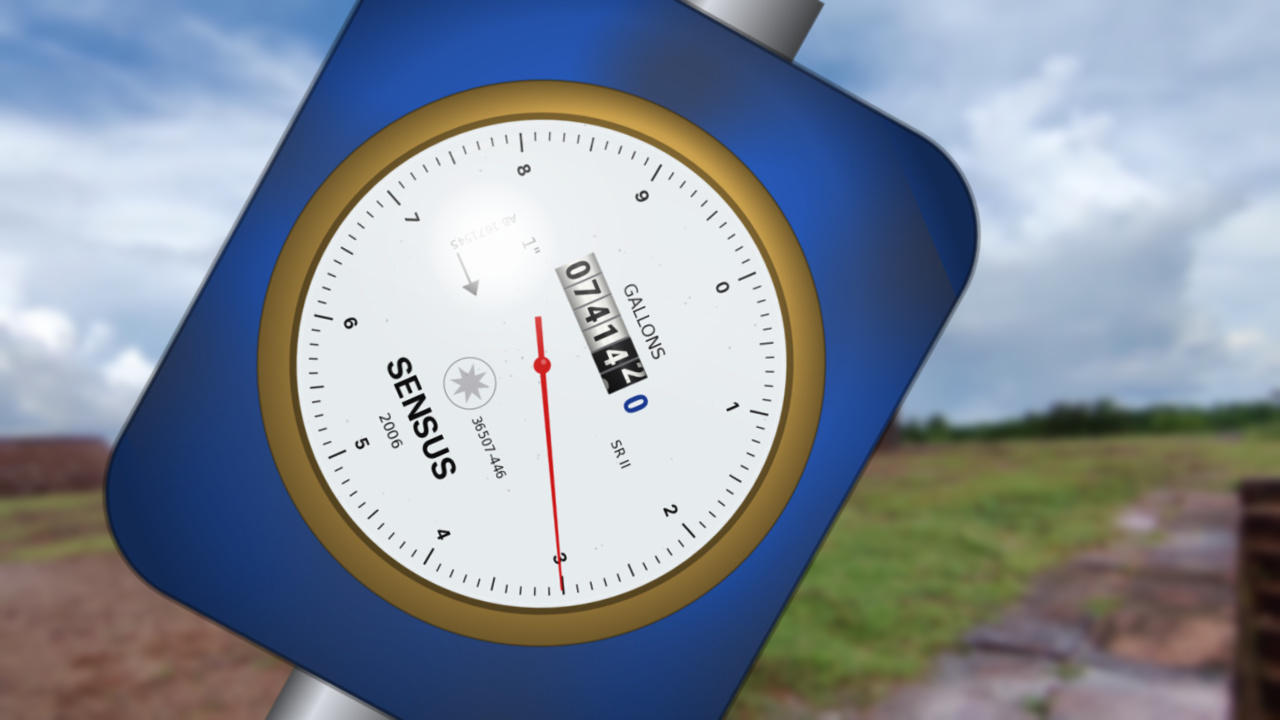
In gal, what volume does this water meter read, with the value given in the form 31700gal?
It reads 741423.0gal
